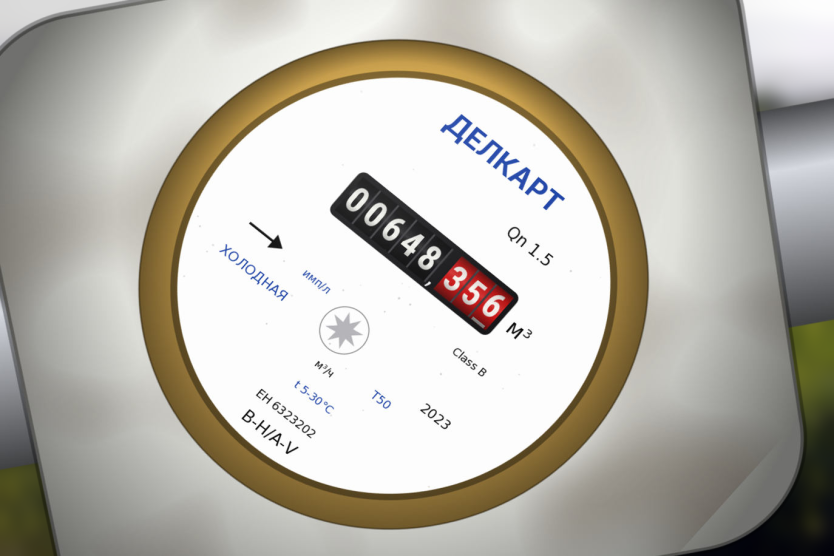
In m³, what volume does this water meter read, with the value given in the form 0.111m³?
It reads 648.356m³
